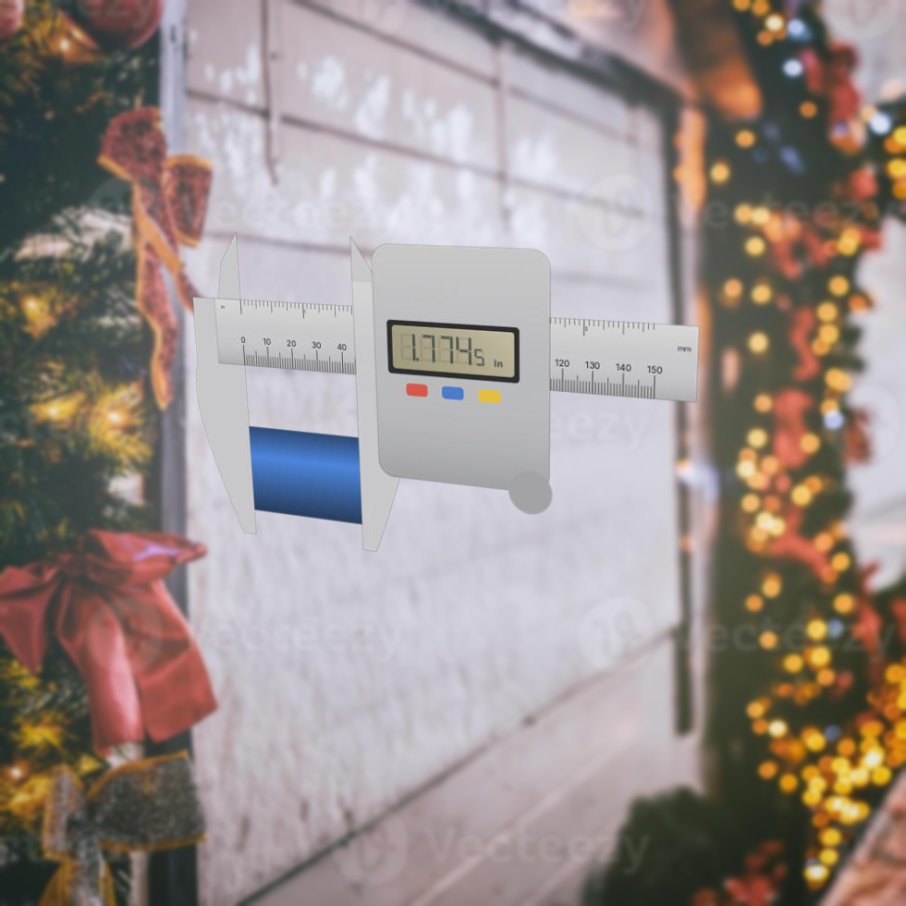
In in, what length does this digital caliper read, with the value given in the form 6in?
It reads 1.7745in
